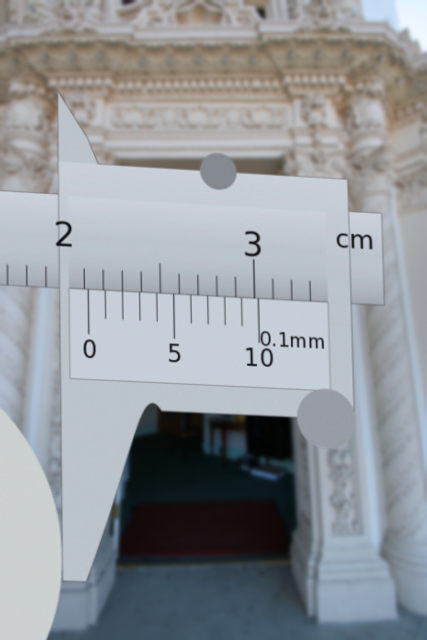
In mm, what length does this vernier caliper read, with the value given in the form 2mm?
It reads 21.2mm
